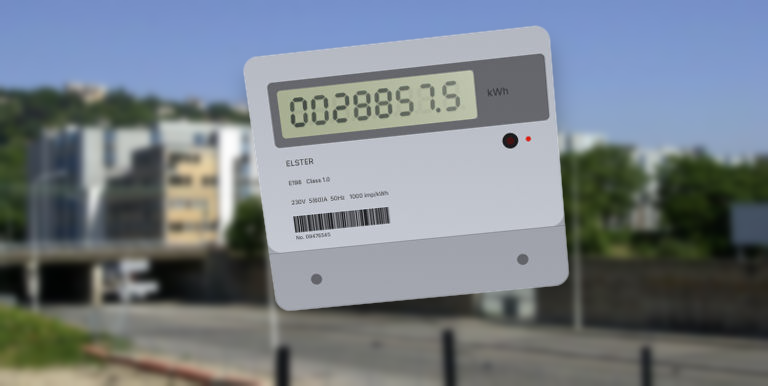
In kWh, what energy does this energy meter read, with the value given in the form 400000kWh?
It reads 28857.5kWh
